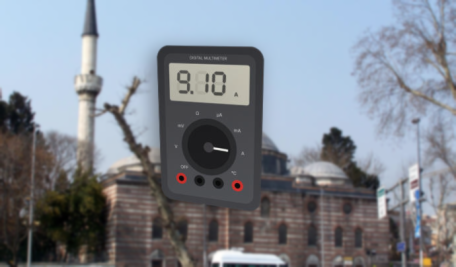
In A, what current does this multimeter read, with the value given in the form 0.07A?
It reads 9.10A
